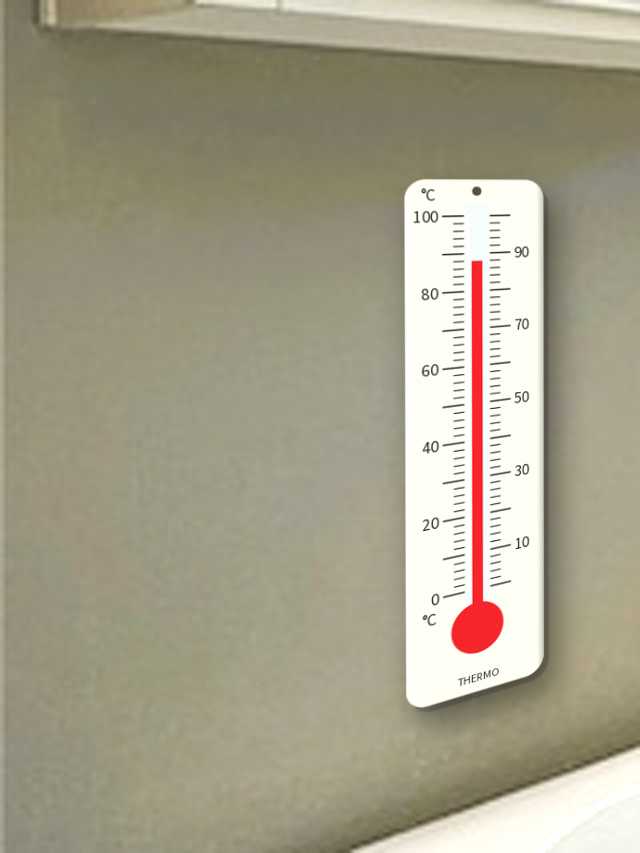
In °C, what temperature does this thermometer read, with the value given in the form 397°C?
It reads 88°C
